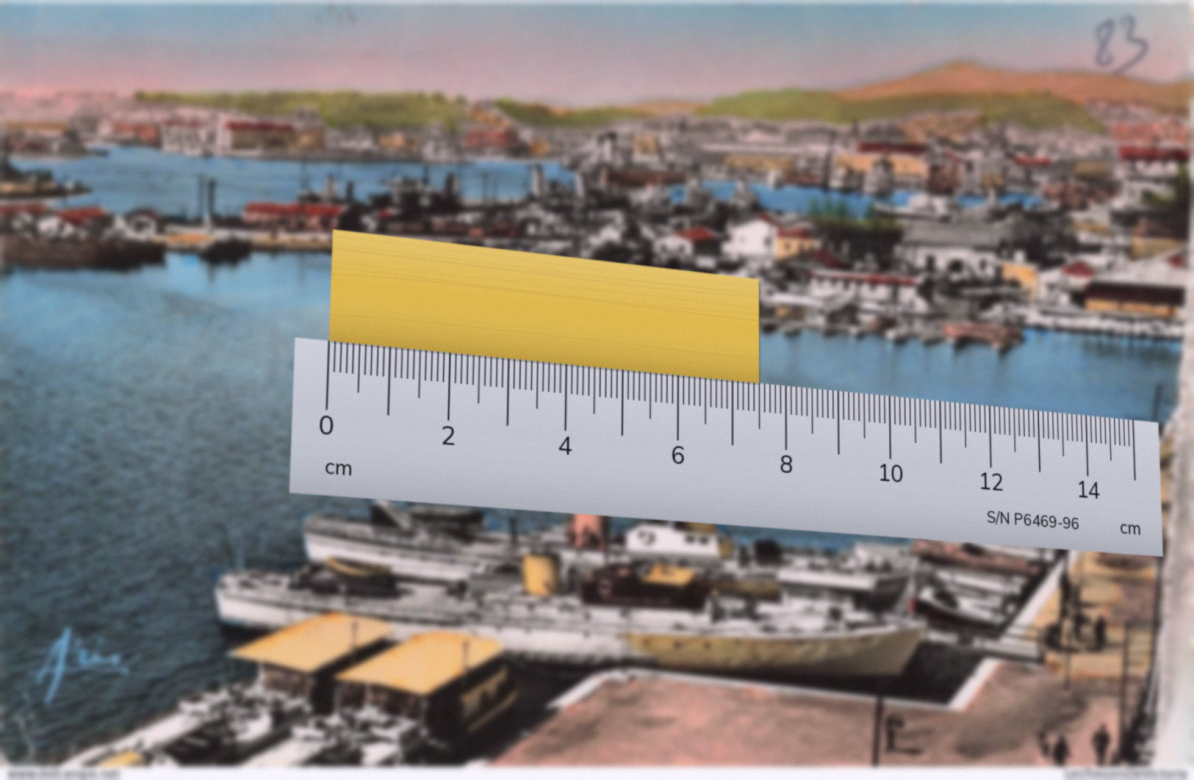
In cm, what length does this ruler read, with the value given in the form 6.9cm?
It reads 7.5cm
